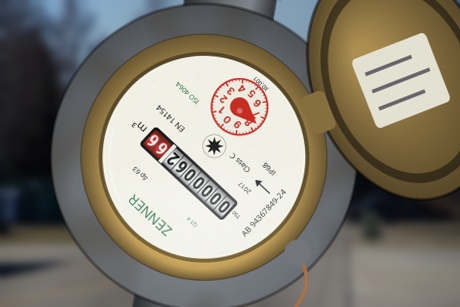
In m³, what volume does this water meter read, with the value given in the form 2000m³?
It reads 62.667m³
